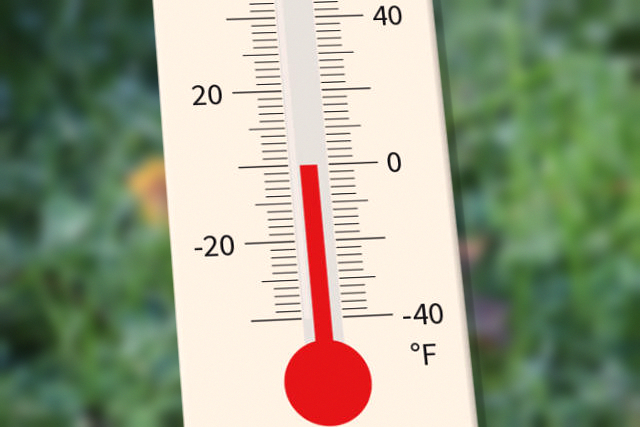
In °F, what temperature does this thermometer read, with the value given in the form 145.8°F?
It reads 0°F
